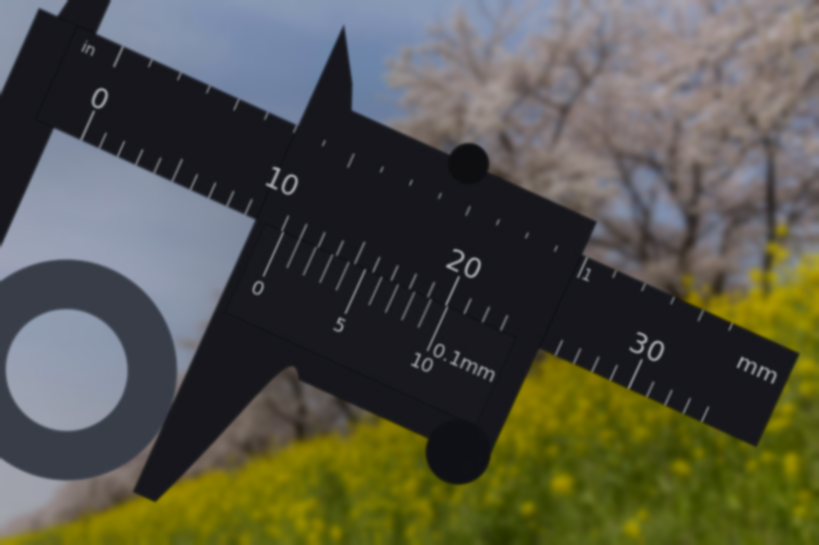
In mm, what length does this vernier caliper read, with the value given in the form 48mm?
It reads 11.1mm
